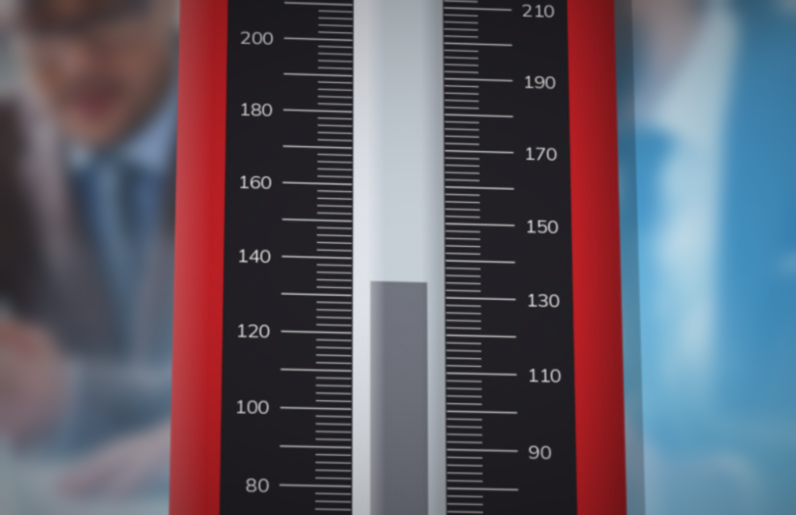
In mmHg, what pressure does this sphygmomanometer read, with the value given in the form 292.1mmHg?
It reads 134mmHg
